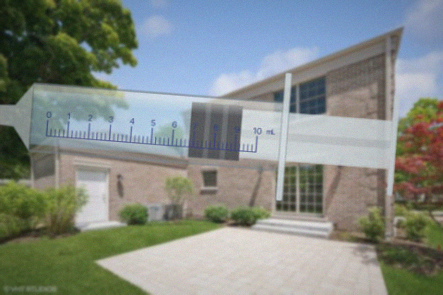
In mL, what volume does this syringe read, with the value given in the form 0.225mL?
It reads 6.8mL
